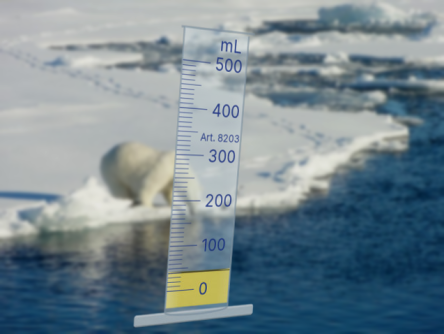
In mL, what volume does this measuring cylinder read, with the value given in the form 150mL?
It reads 40mL
